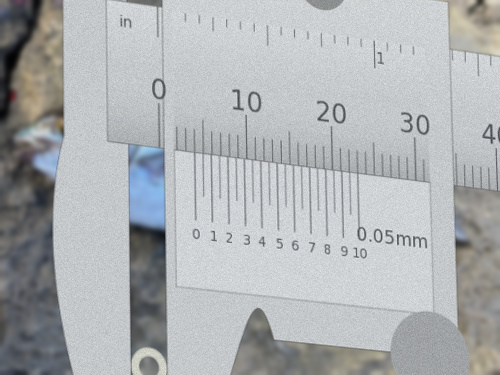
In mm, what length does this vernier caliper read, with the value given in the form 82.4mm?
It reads 4.0mm
